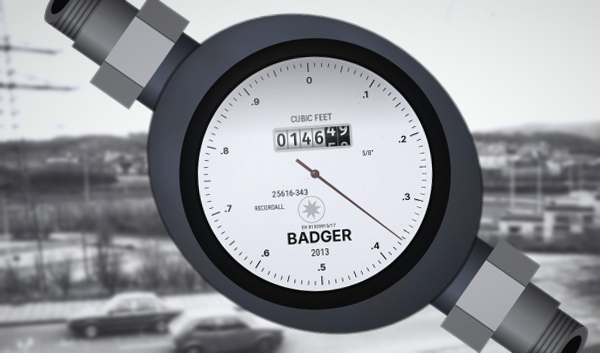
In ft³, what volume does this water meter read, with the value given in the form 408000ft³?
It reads 14649.36ft³
